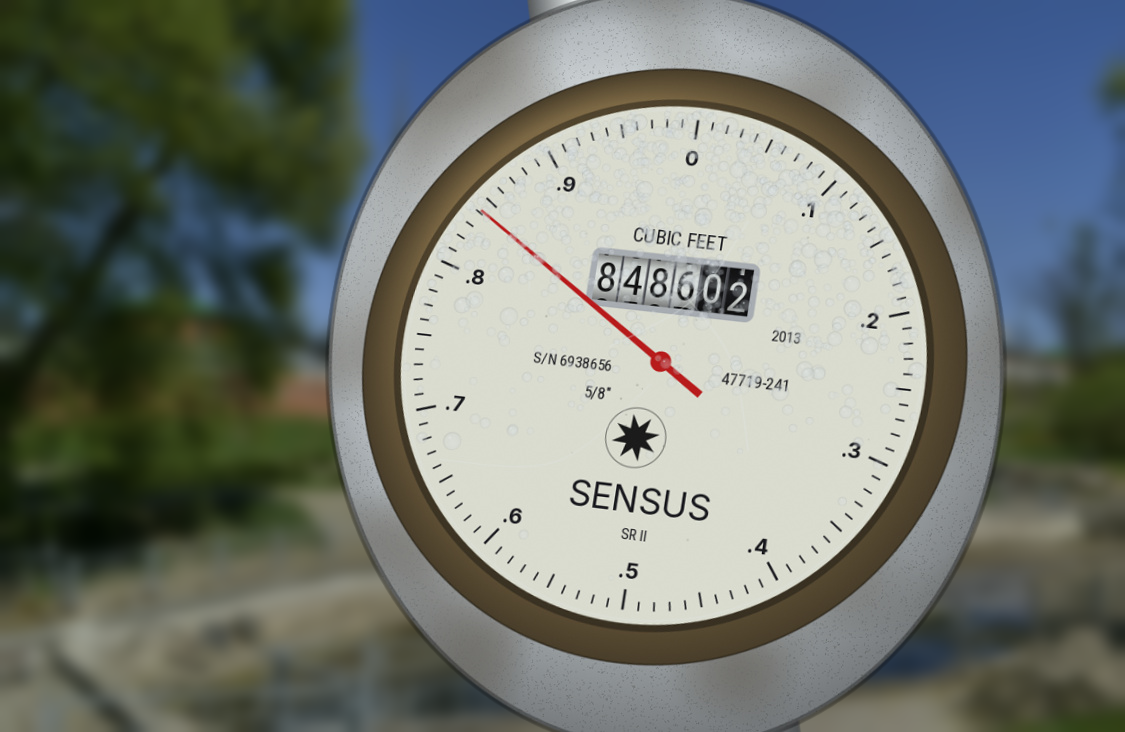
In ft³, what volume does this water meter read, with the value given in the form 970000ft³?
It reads 848601.84ft³
